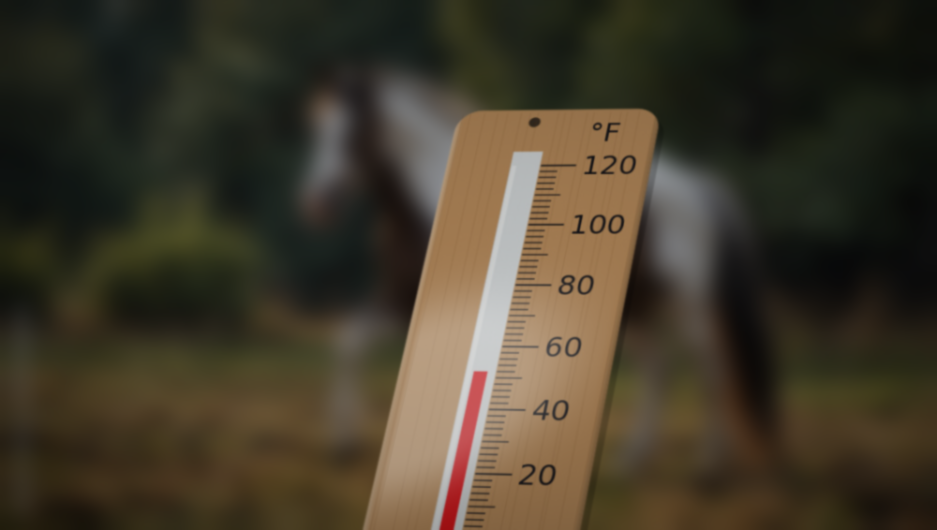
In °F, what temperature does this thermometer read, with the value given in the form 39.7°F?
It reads 52°F
